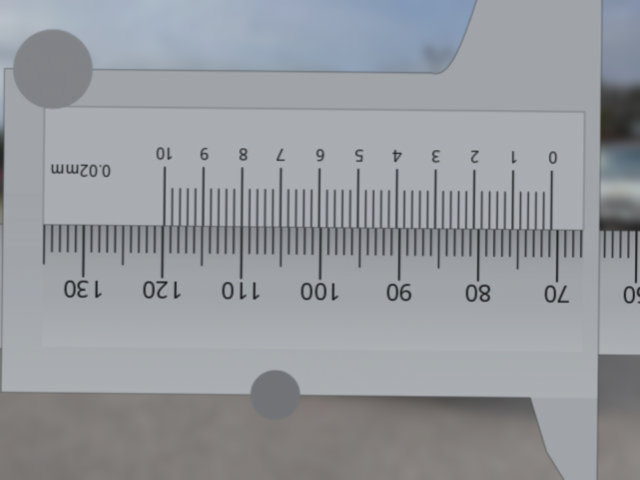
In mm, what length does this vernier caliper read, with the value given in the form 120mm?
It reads 70.8mm
